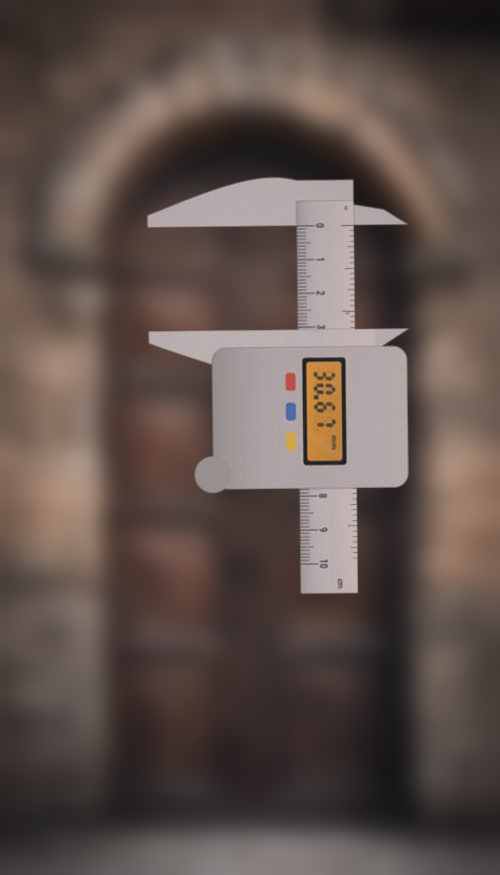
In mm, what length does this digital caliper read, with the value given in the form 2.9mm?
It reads 30.67mm
